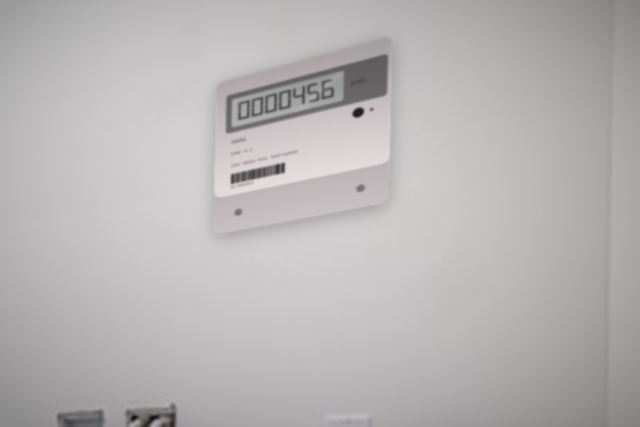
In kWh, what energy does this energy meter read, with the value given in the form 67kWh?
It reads 456kWh
